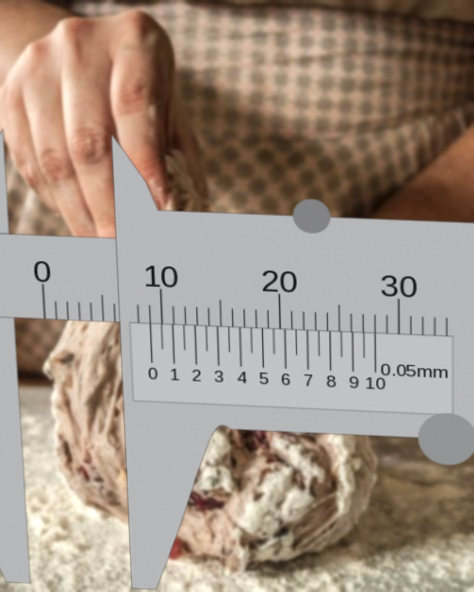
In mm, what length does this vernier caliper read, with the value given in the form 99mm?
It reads 9.0mm
